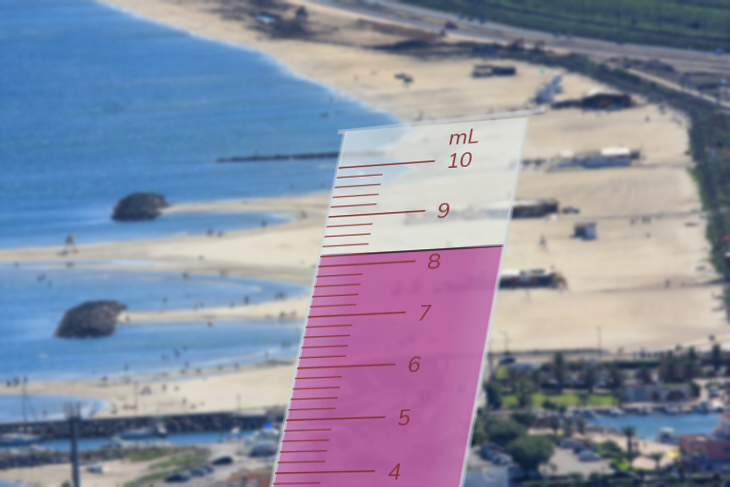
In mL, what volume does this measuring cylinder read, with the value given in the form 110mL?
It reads 8.2mL
